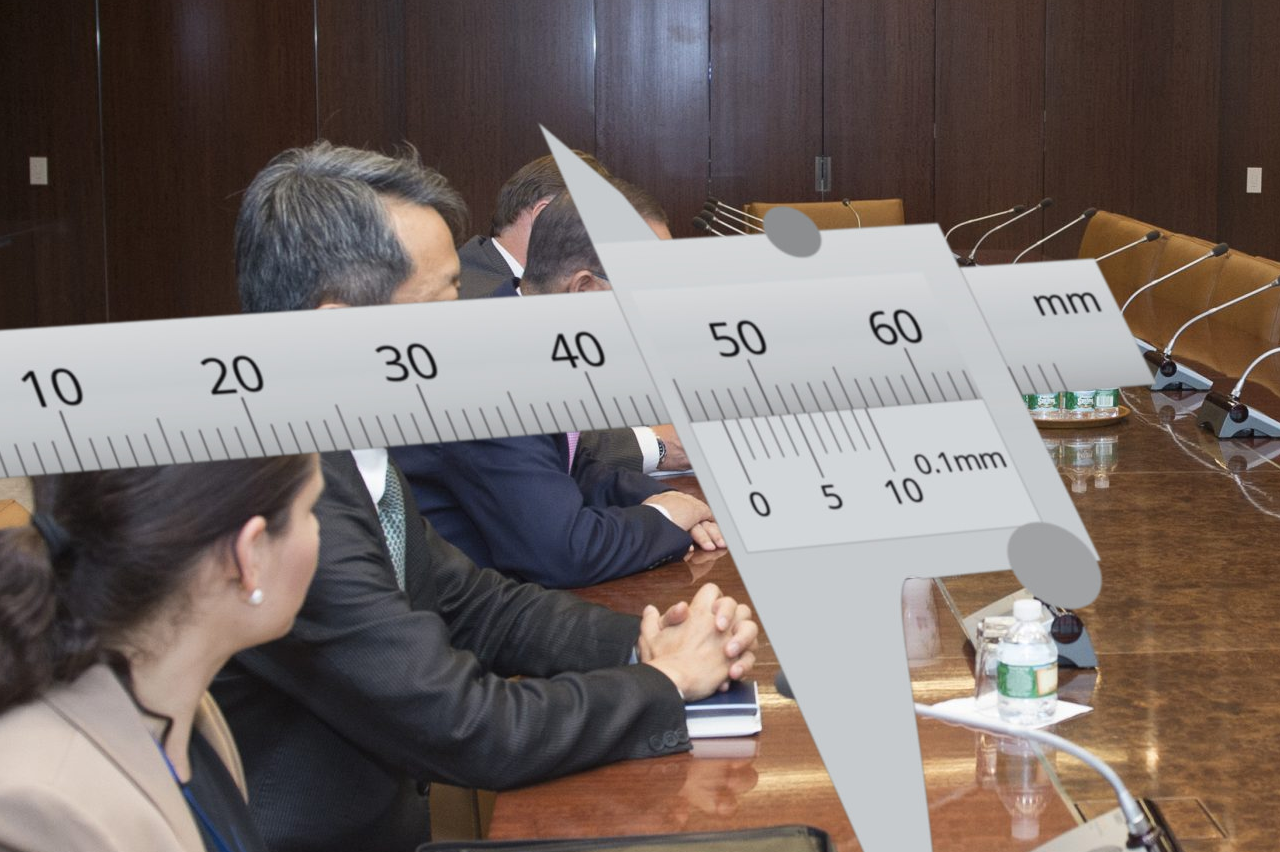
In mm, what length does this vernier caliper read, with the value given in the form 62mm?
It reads 46.8mm
